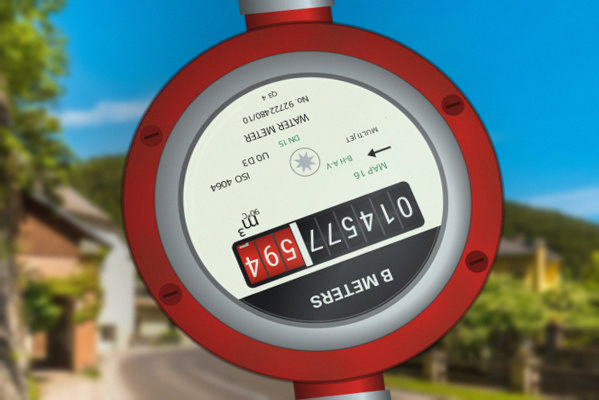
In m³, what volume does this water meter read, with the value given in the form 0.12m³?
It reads 14577.594m³
